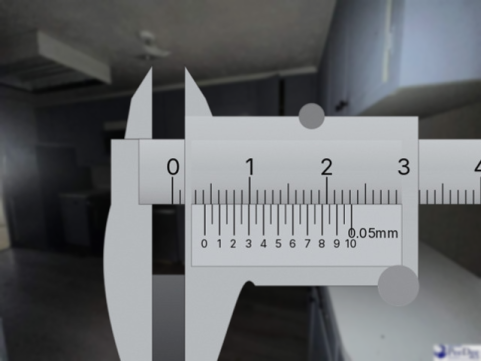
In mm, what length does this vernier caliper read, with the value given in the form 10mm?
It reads 4.2mm
